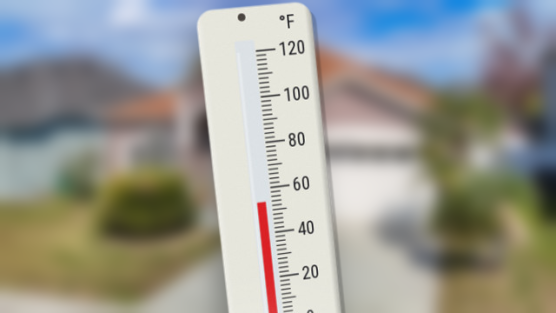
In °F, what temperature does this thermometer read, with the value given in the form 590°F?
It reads 54°F
